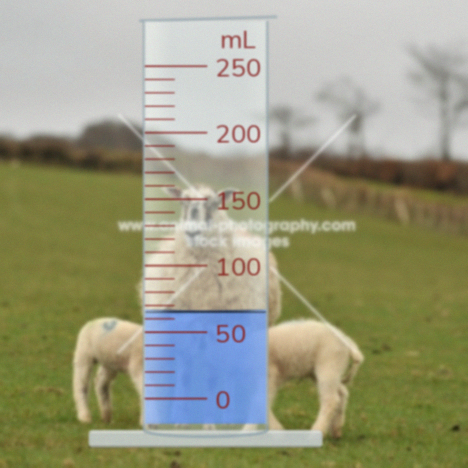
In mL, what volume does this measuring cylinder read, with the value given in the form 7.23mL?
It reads 65mL
